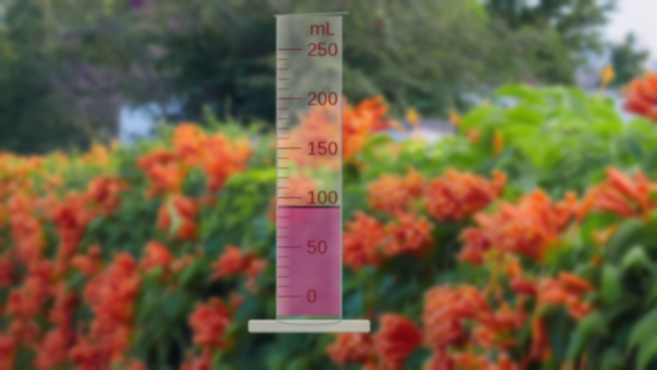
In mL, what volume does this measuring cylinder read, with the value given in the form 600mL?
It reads 90mL
